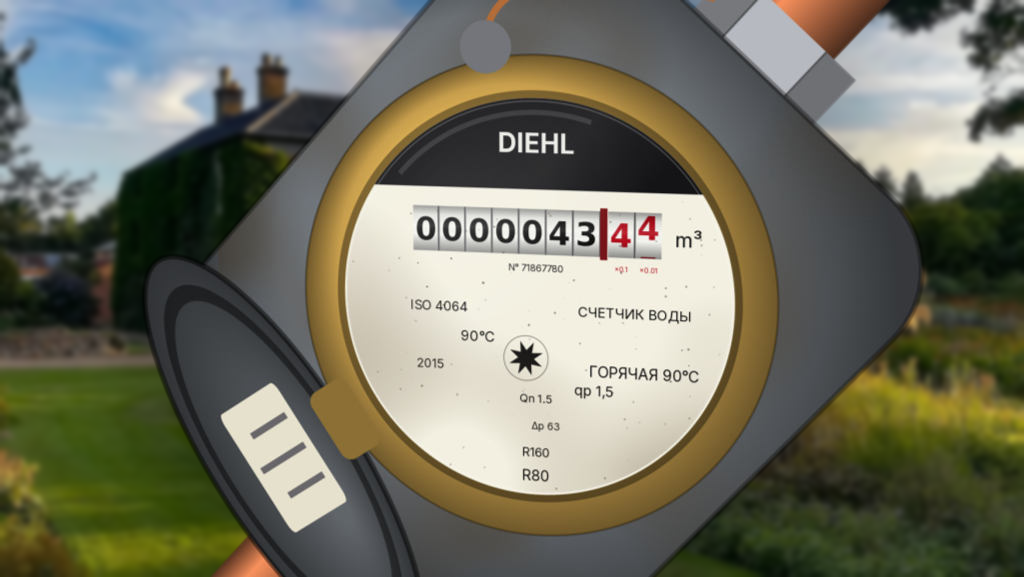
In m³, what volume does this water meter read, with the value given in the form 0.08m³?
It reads 43.44m³
